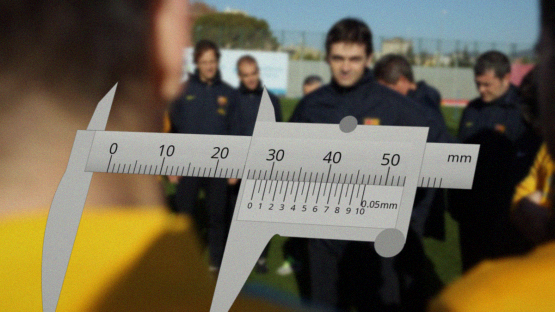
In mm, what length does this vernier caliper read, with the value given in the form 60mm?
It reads 27.6mm
